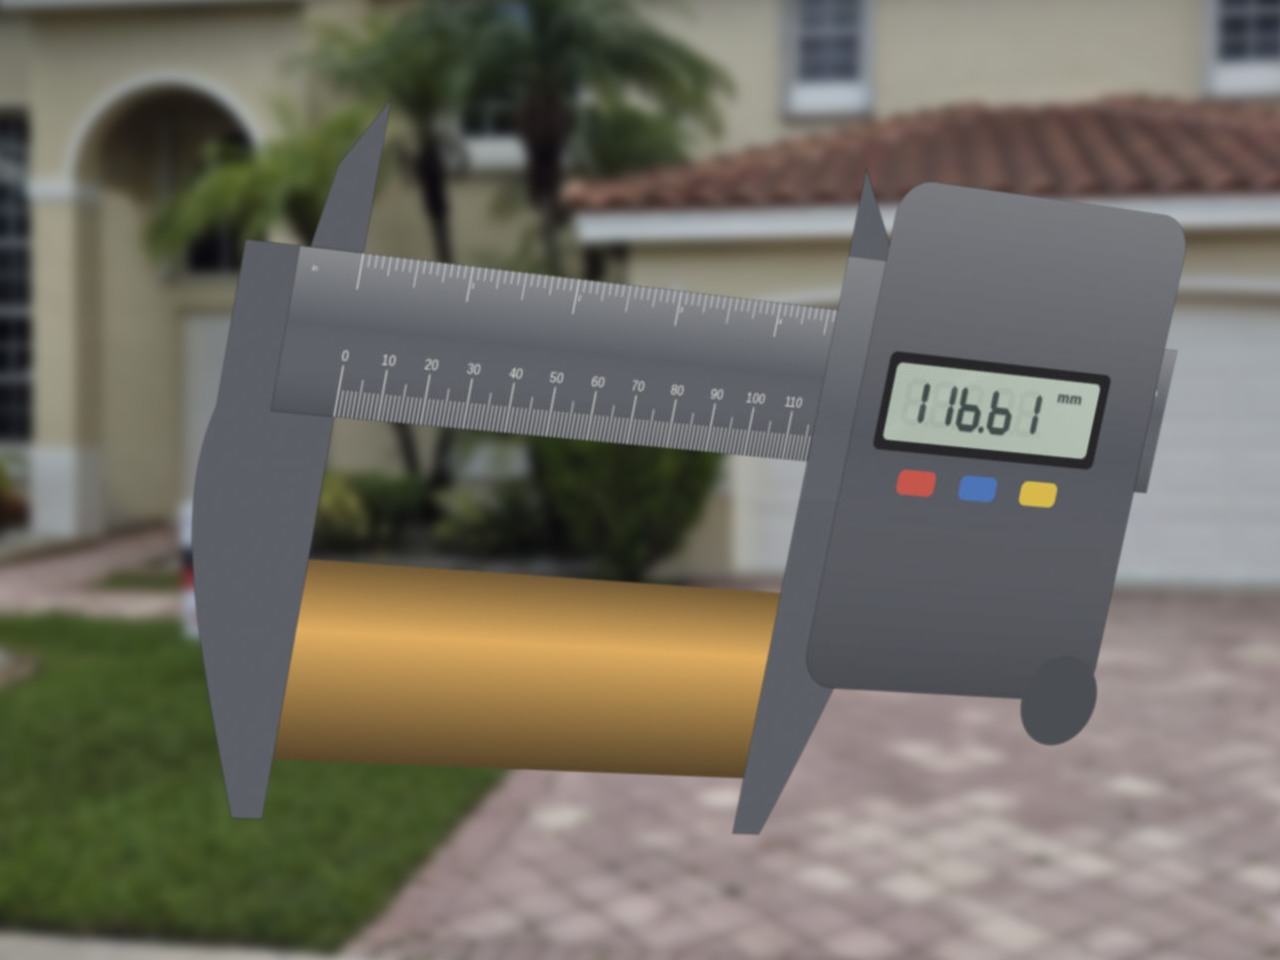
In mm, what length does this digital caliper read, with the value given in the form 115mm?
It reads 116.61mm
